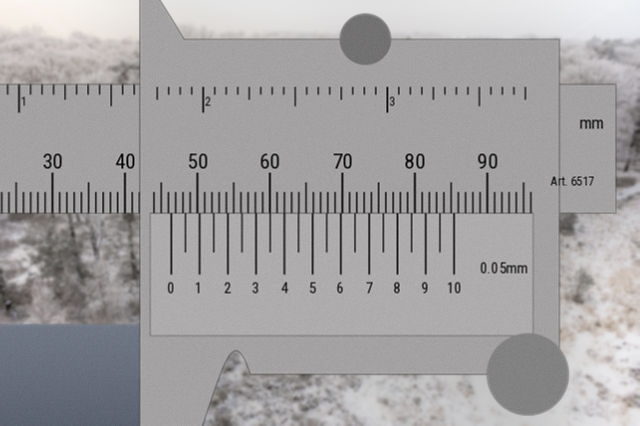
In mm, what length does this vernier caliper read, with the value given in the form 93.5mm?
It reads 46.4mm
